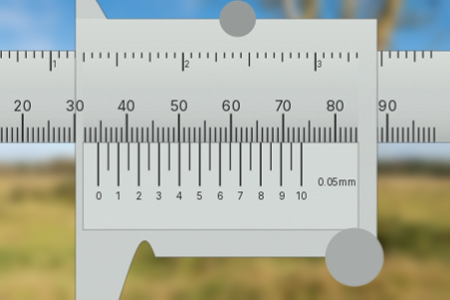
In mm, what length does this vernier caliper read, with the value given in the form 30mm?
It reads 34.5mm
